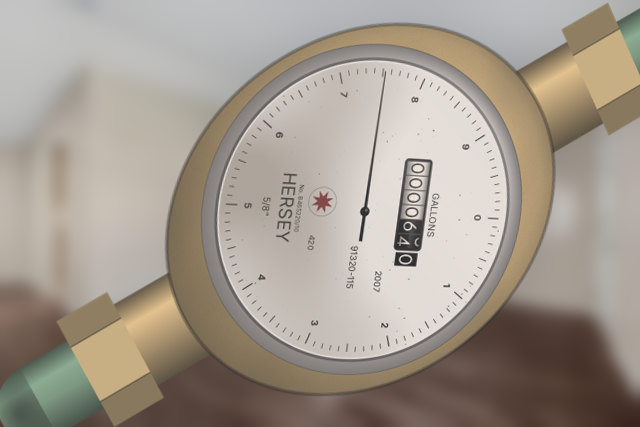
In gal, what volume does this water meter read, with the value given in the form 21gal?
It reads 637.5gal
